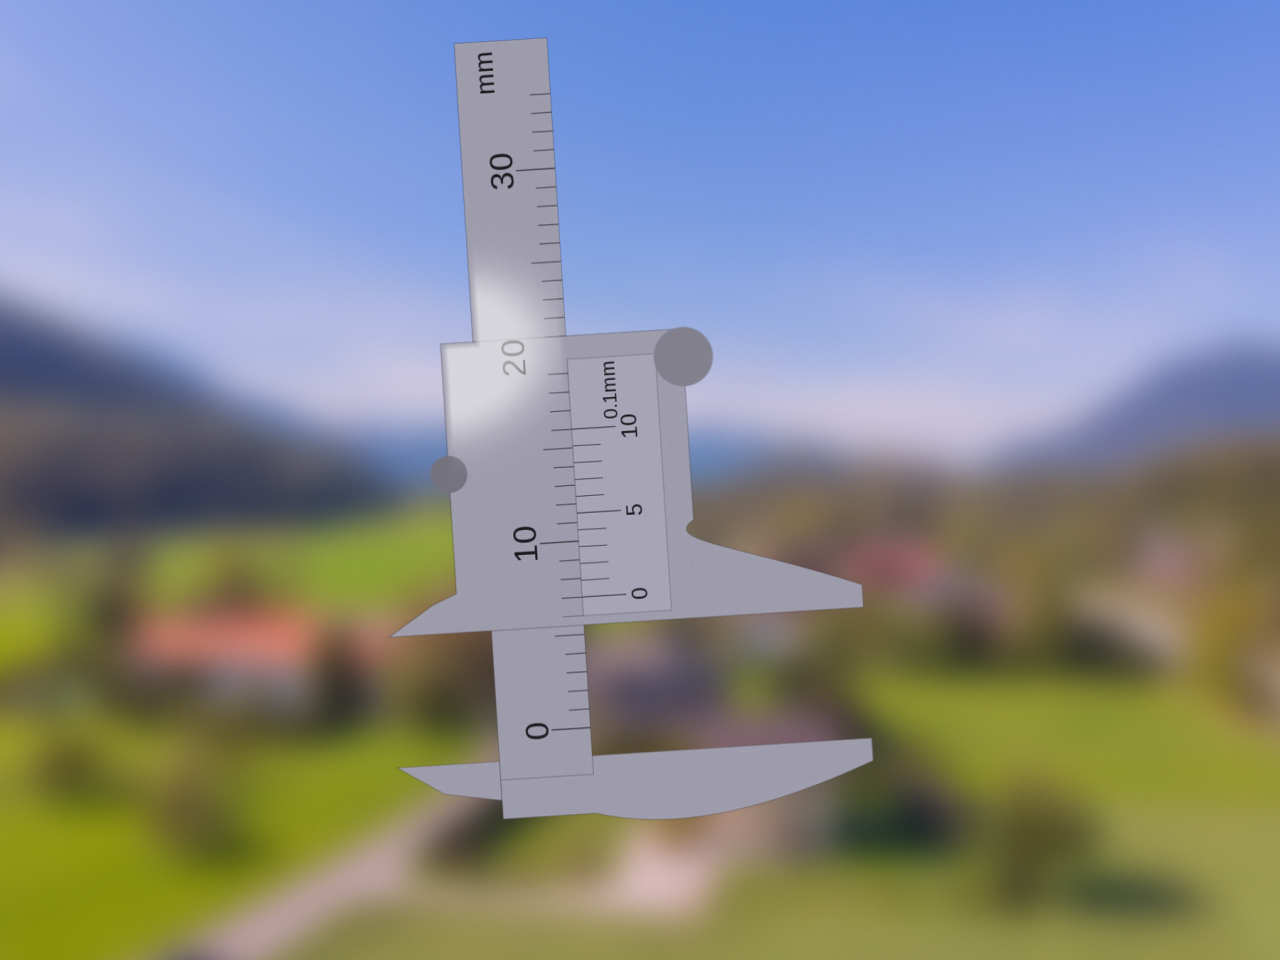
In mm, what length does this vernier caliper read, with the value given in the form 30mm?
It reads 7.0mm
